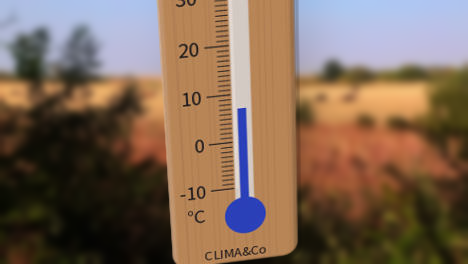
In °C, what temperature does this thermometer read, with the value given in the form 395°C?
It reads 7°C
